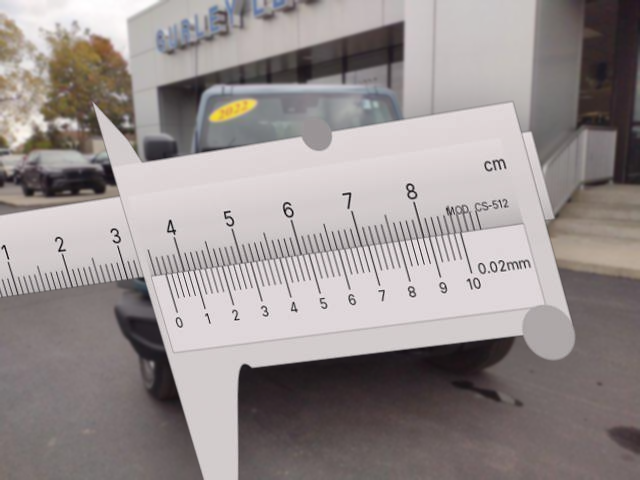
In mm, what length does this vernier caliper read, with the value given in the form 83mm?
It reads 36.8mm
